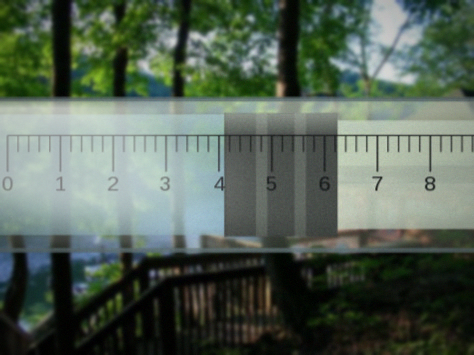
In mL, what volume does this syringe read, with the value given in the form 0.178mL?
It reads 4.1mL
